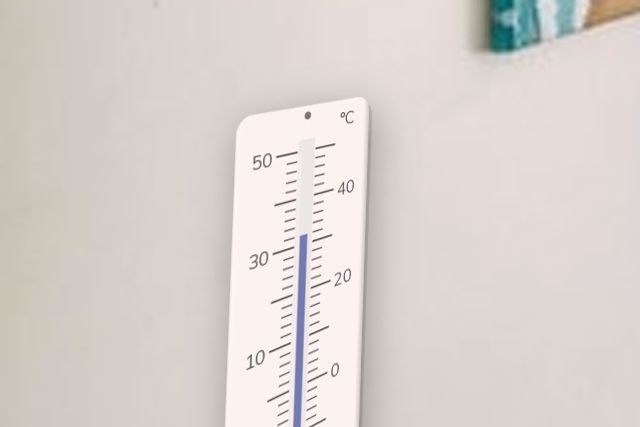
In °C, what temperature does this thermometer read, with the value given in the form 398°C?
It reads 32°C
